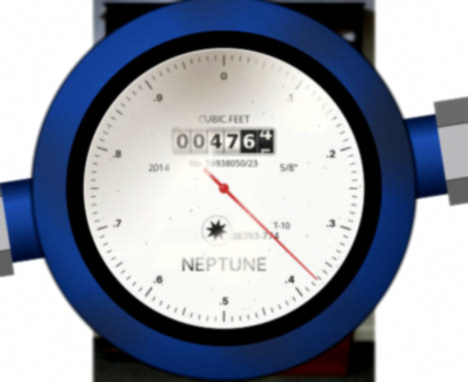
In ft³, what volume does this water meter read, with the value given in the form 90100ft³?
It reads 4764.37ft³
